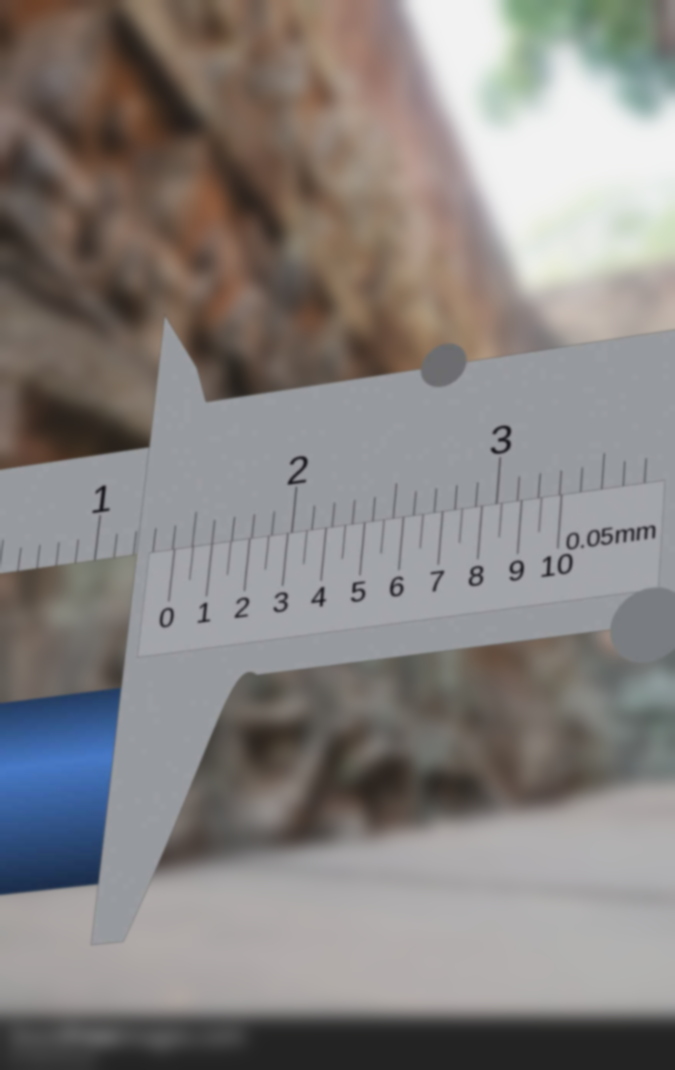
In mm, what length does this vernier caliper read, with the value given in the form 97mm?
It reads 14.1mm
